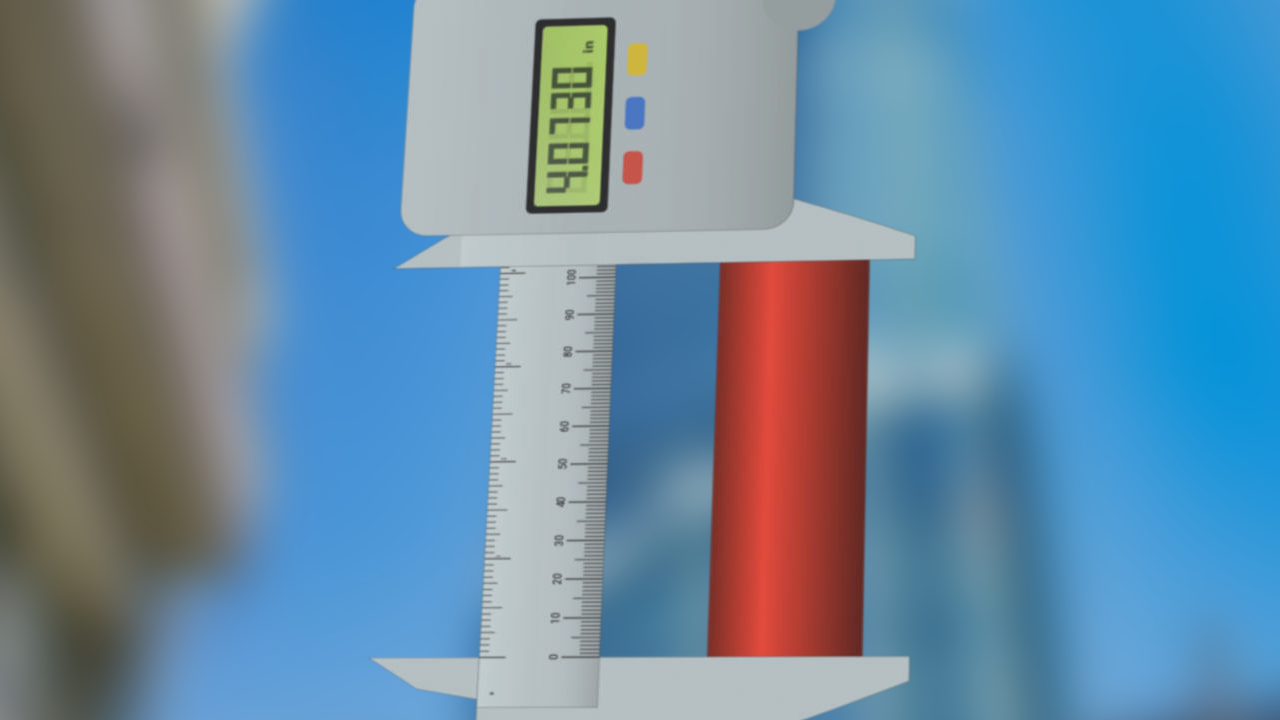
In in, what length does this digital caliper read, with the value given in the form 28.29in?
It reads 4.0730in
